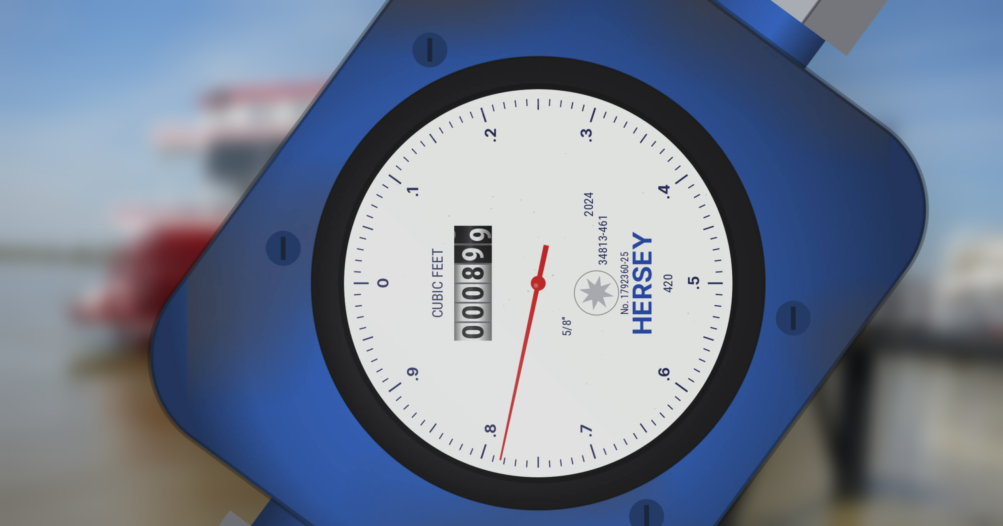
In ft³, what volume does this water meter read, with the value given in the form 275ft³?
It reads 898.78ft³
